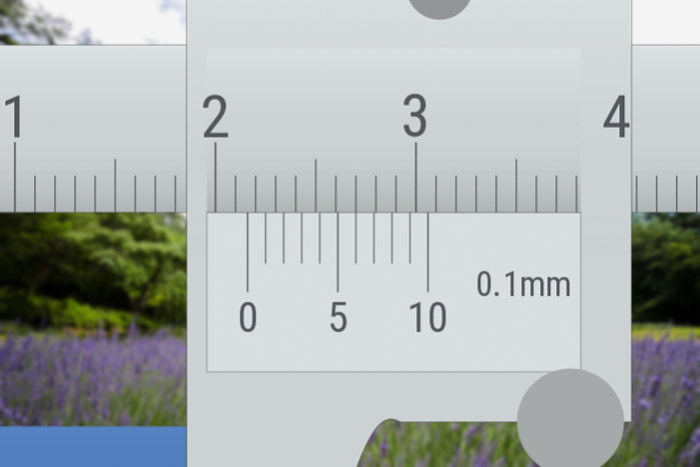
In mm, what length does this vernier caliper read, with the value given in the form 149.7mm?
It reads 21.6mm
